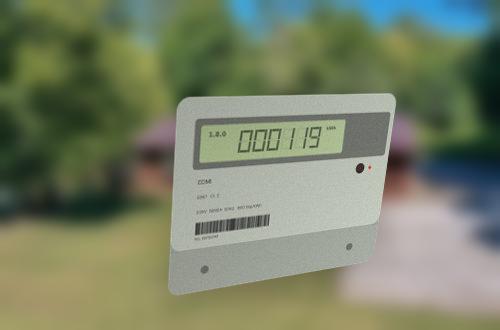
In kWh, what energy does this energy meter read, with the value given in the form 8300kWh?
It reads 119kWh
